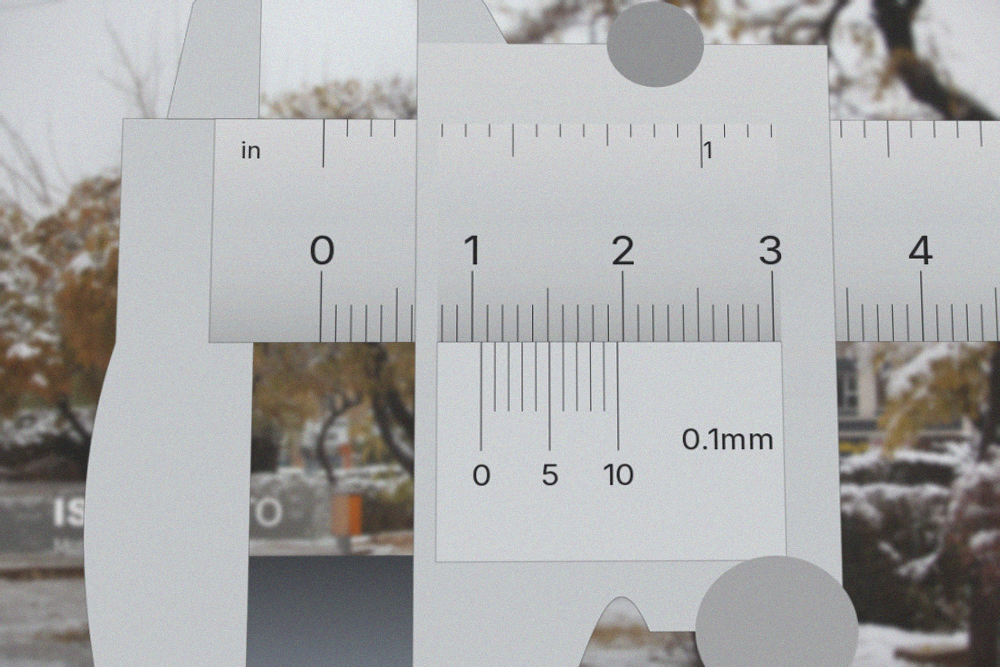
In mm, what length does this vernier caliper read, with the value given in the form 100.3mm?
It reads 10.6mm
